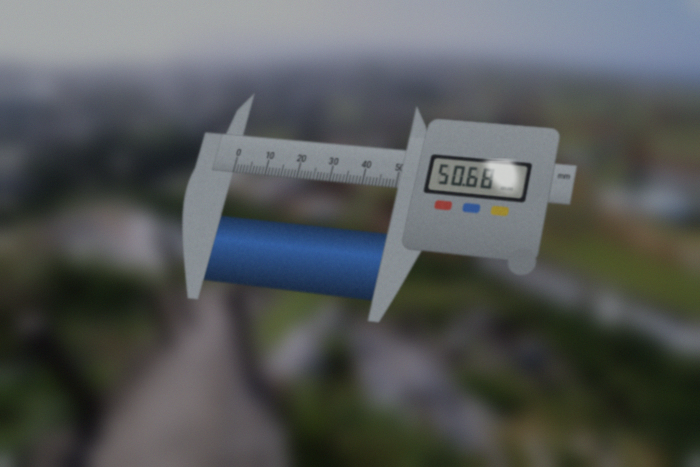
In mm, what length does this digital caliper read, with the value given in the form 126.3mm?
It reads 50.68mm
